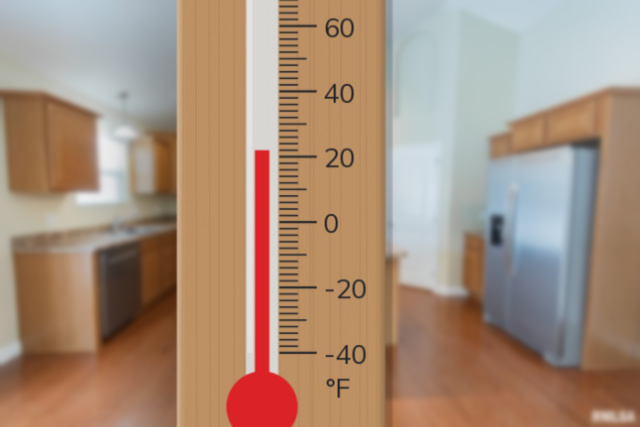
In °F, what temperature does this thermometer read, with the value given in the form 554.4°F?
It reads 22°F
